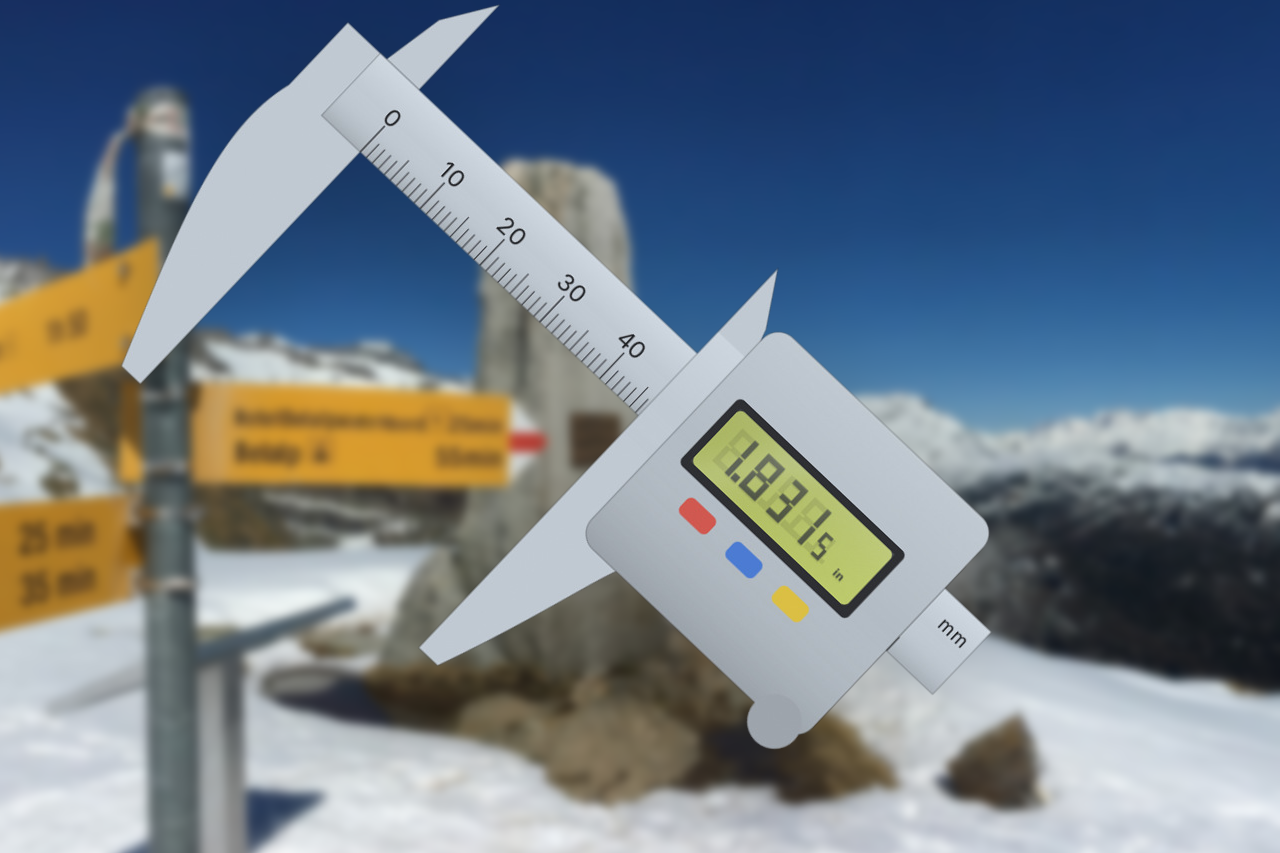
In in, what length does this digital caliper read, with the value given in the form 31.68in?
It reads 1.8315in
